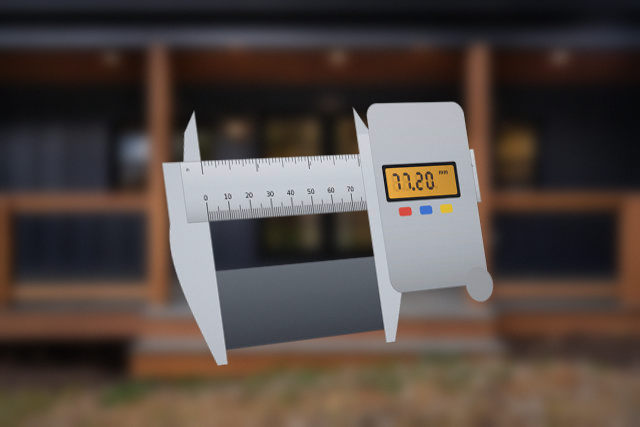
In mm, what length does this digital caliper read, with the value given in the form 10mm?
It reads 77.20mm
